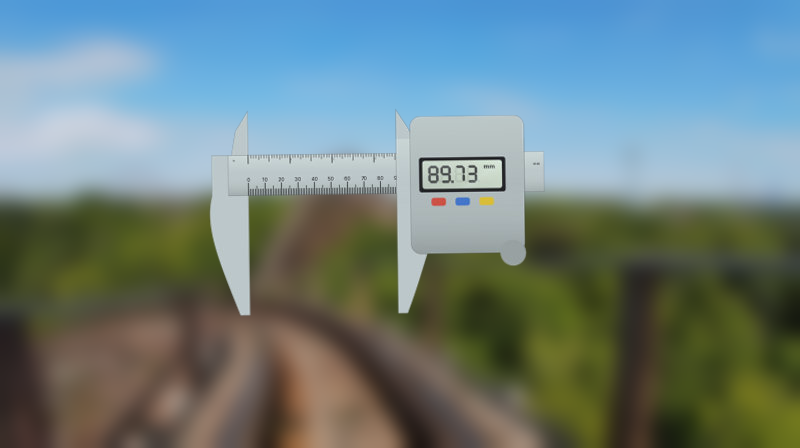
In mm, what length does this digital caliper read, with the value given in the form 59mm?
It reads 89.73mm
